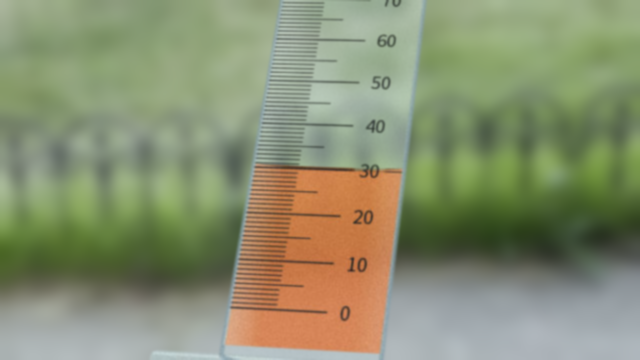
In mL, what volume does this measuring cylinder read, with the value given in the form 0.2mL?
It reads 30mL
